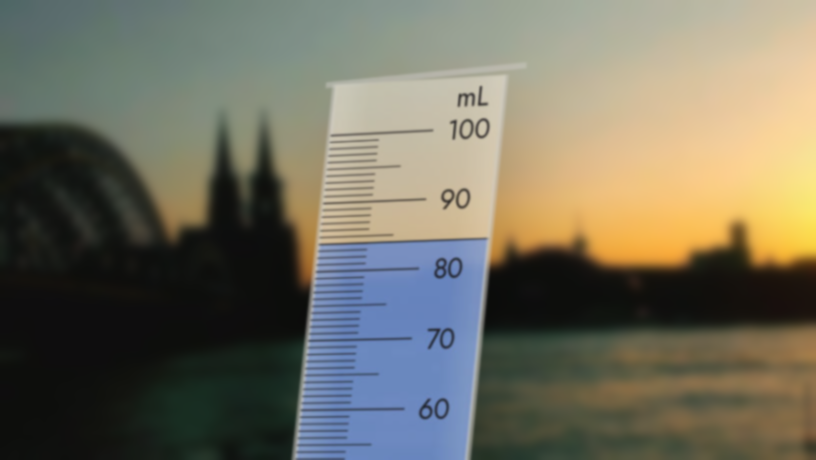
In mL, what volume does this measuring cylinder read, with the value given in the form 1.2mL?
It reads 84mL
